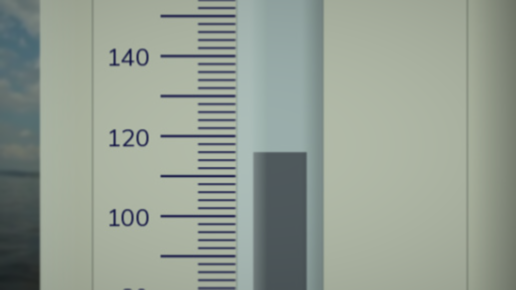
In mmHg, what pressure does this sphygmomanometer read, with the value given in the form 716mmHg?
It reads 116mmHg
